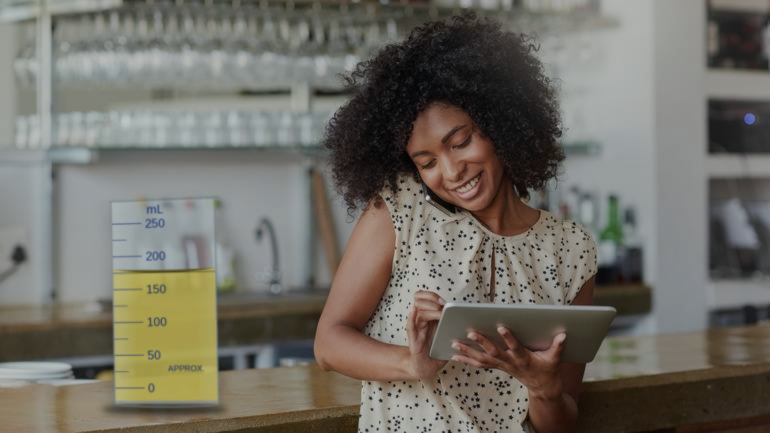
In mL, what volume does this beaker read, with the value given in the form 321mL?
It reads 175mL
